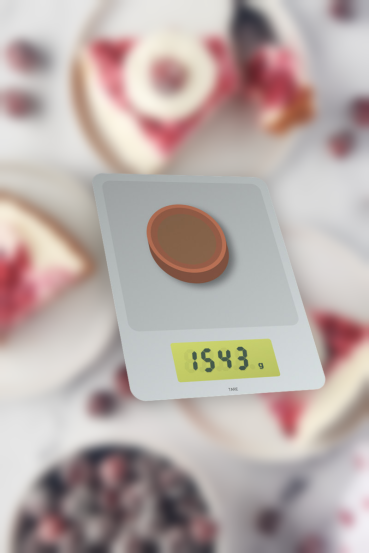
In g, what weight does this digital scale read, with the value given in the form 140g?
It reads 1543g
